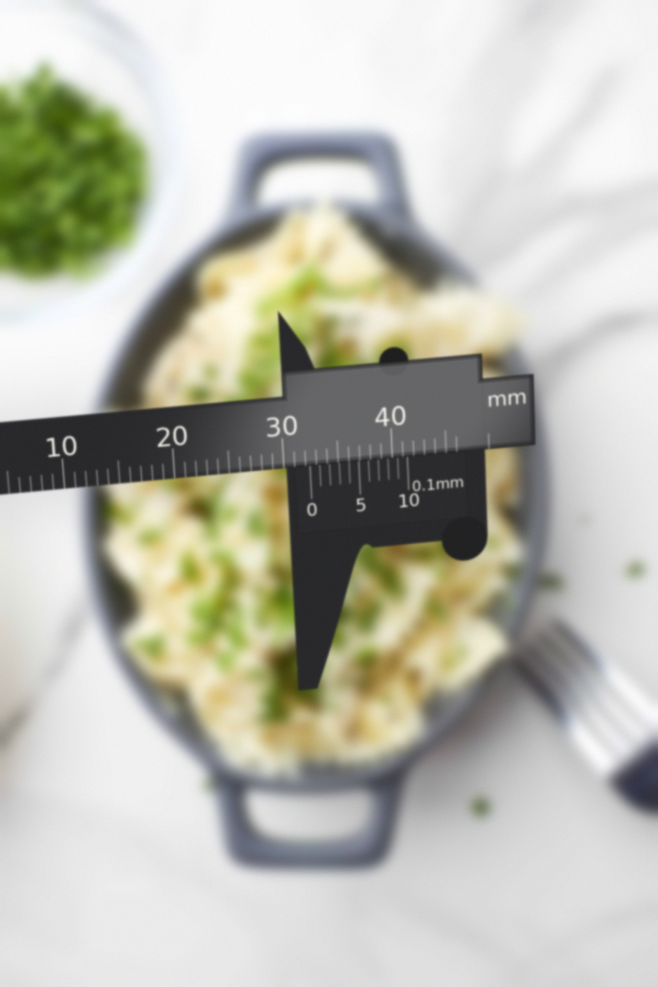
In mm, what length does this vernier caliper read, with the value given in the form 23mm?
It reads 32.4mm
